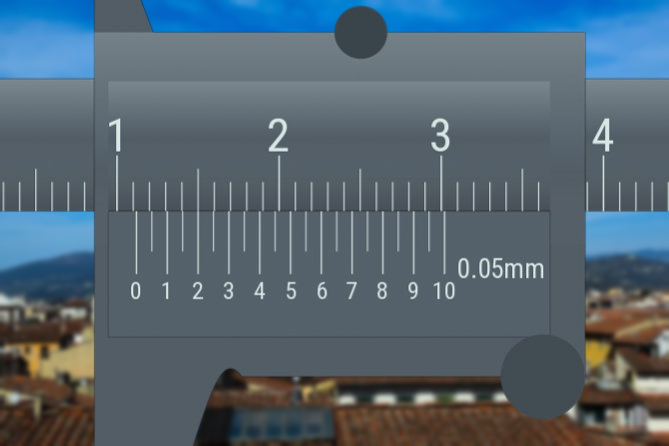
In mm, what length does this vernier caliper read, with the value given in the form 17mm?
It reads 11.2mm
